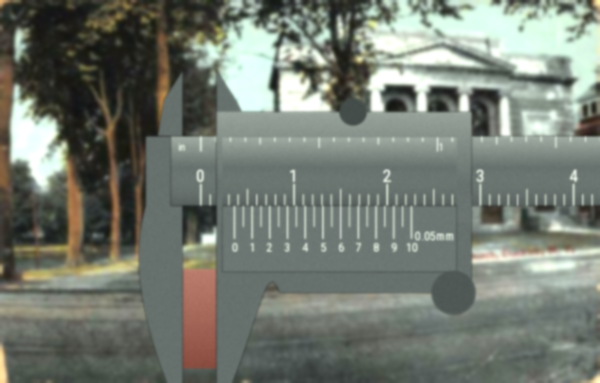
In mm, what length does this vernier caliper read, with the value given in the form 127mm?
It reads 3.6mm
